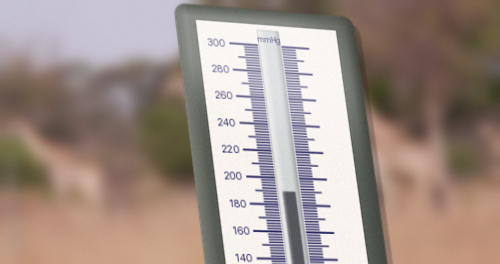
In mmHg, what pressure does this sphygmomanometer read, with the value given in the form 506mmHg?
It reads 190mmHg
